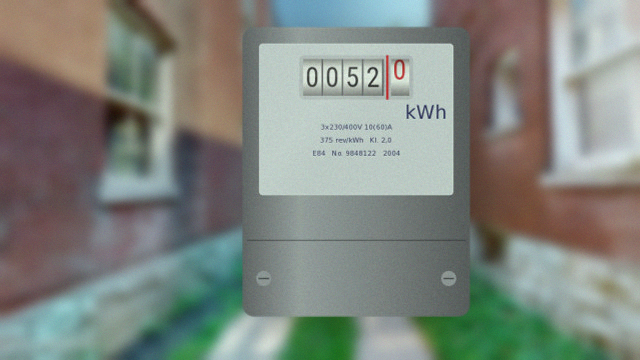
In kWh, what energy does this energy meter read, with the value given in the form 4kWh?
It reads 52.0kWh
